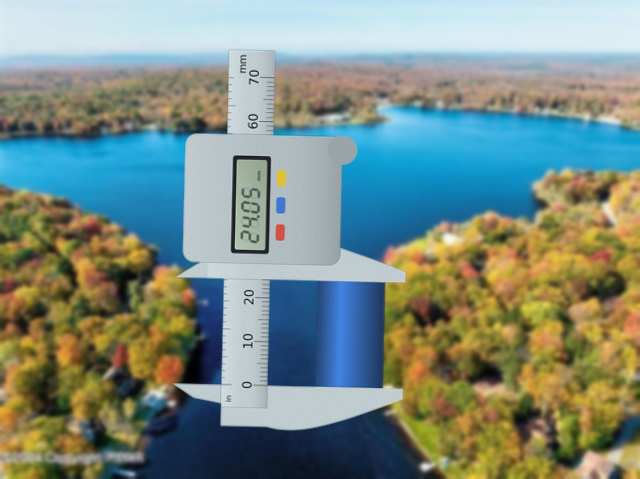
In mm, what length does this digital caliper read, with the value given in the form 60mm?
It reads 24.05mm
